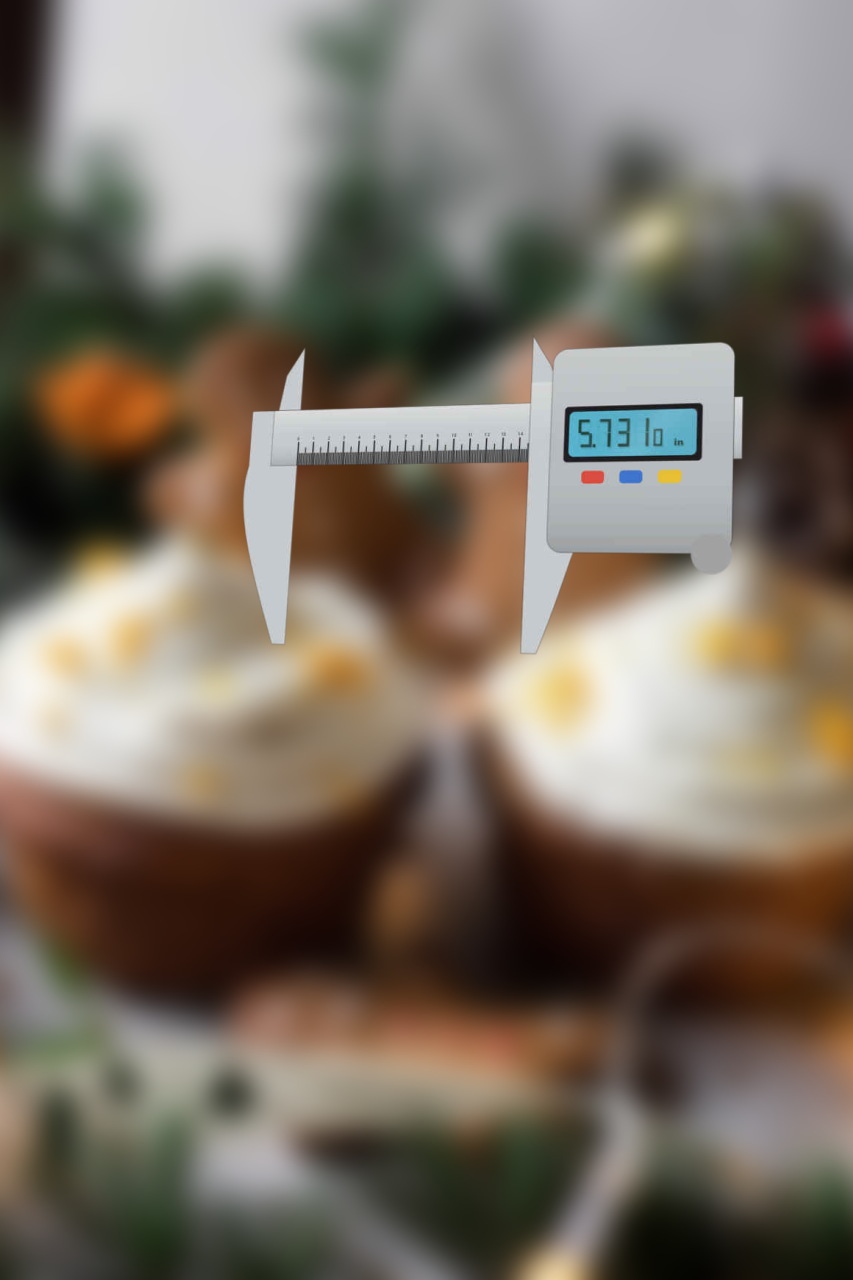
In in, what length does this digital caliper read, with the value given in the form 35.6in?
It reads 5.7310in
